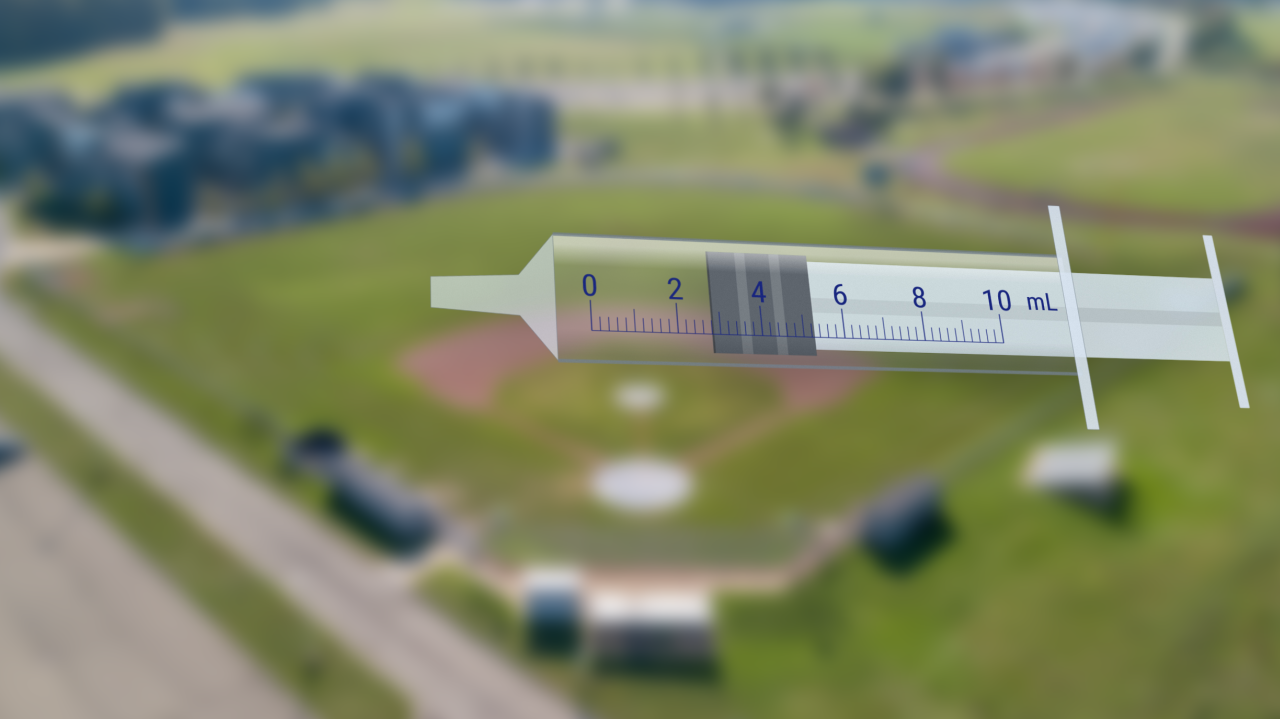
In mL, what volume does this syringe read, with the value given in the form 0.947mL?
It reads 2.8mL
